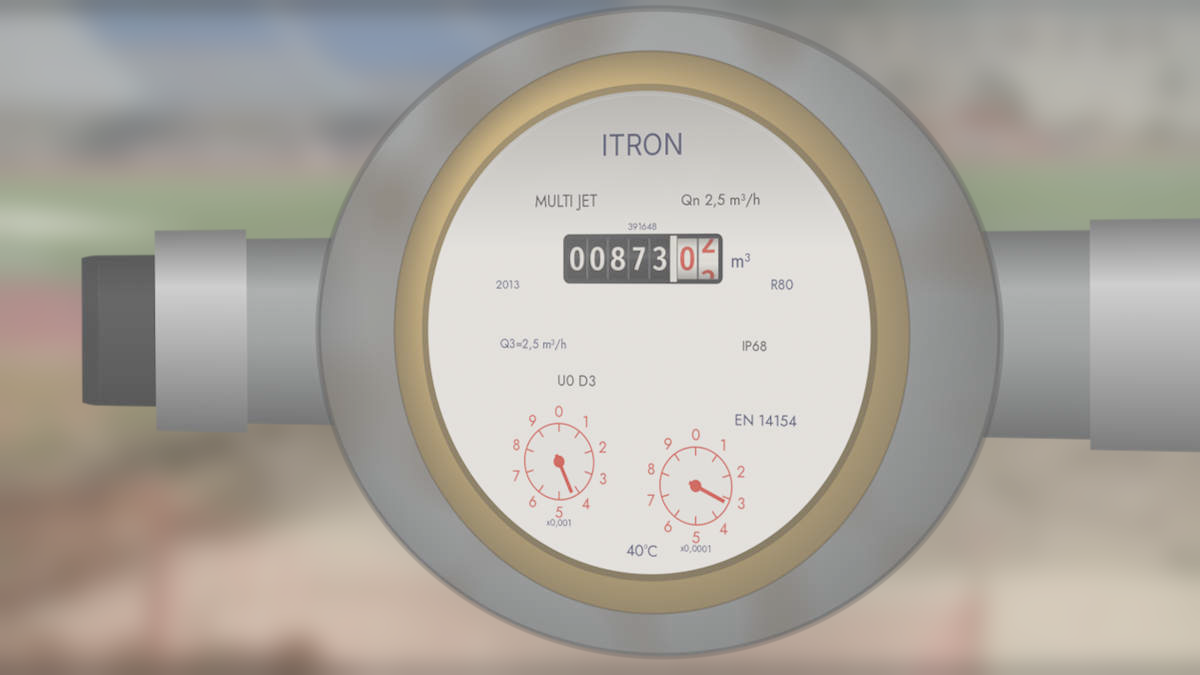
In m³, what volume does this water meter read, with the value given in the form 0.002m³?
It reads 873.0243m³
